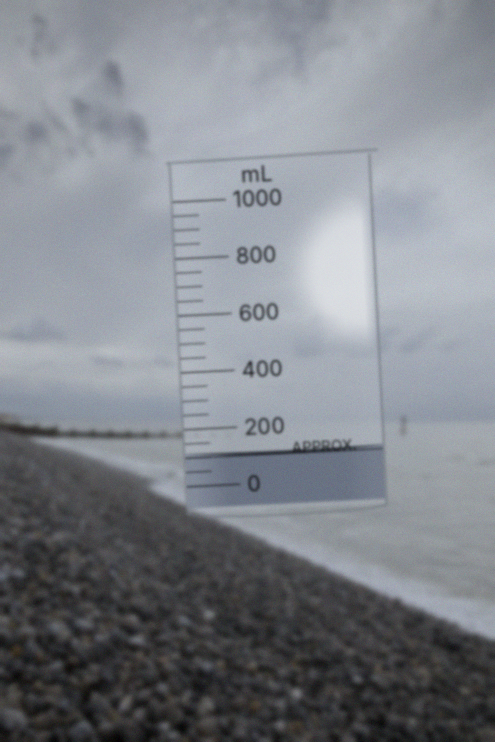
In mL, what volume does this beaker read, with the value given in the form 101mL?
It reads 100mL
